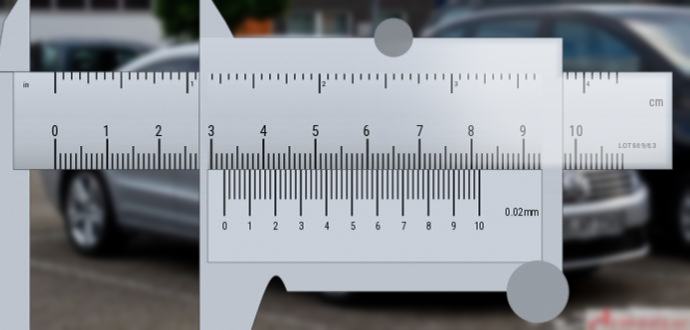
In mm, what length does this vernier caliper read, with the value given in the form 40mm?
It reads 32.5mm
